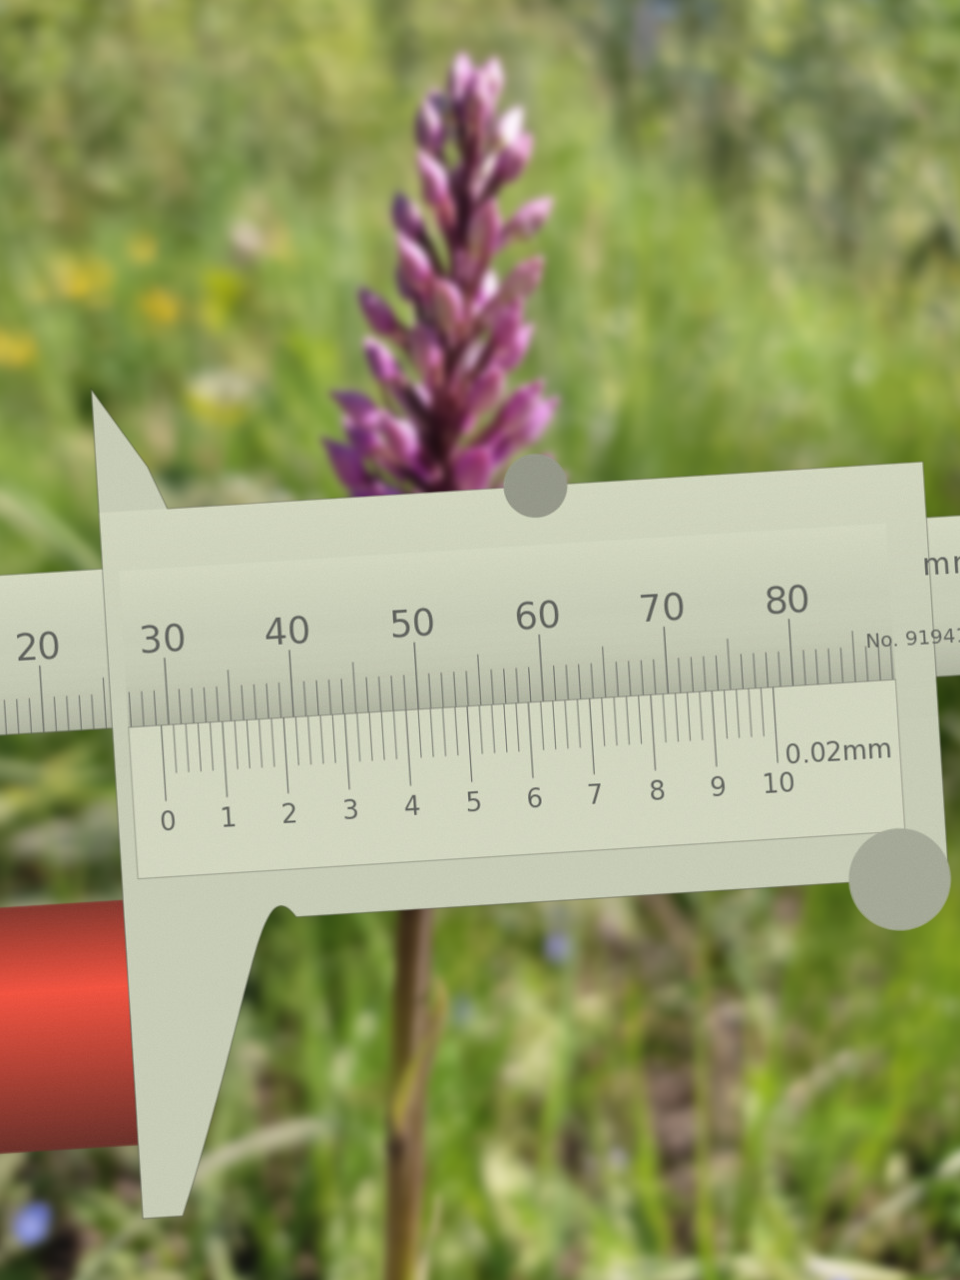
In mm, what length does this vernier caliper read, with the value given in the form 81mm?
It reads 29.4mm
